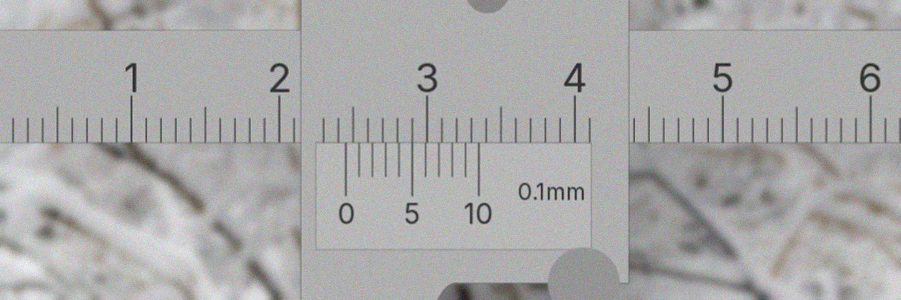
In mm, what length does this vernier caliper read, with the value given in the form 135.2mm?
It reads 24.5mm
